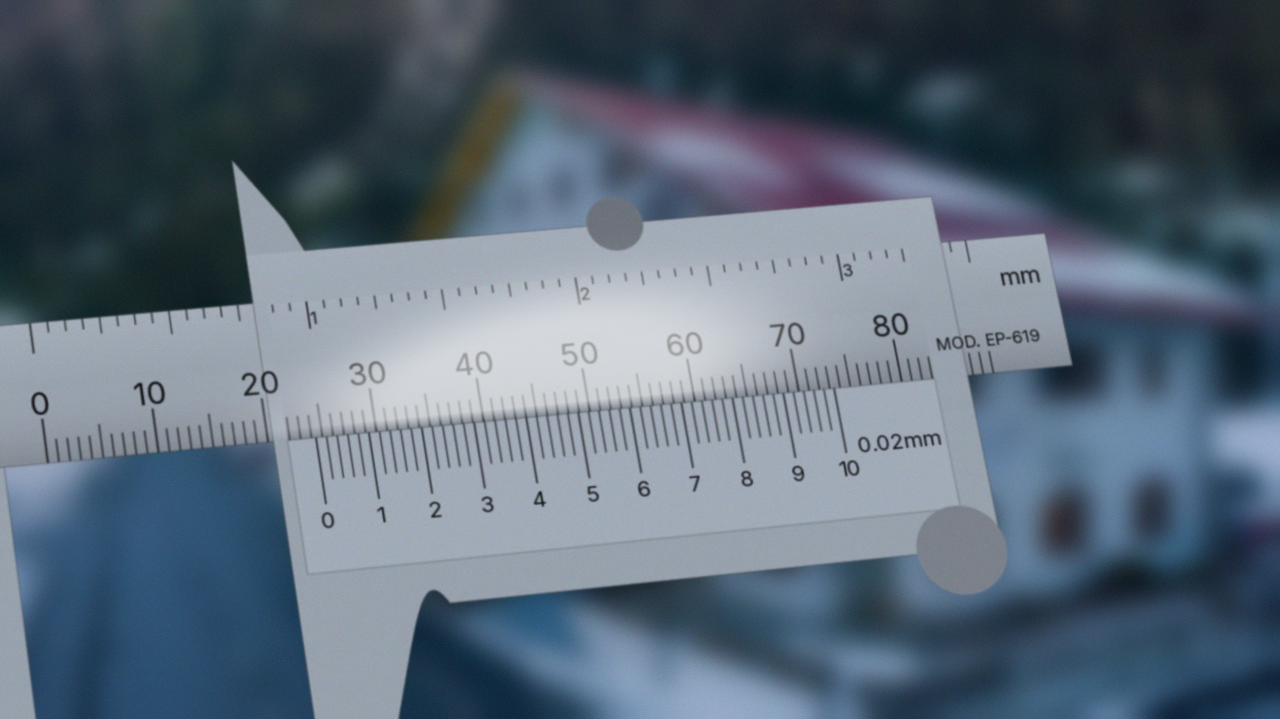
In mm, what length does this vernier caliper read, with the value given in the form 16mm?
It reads 24.4mm
